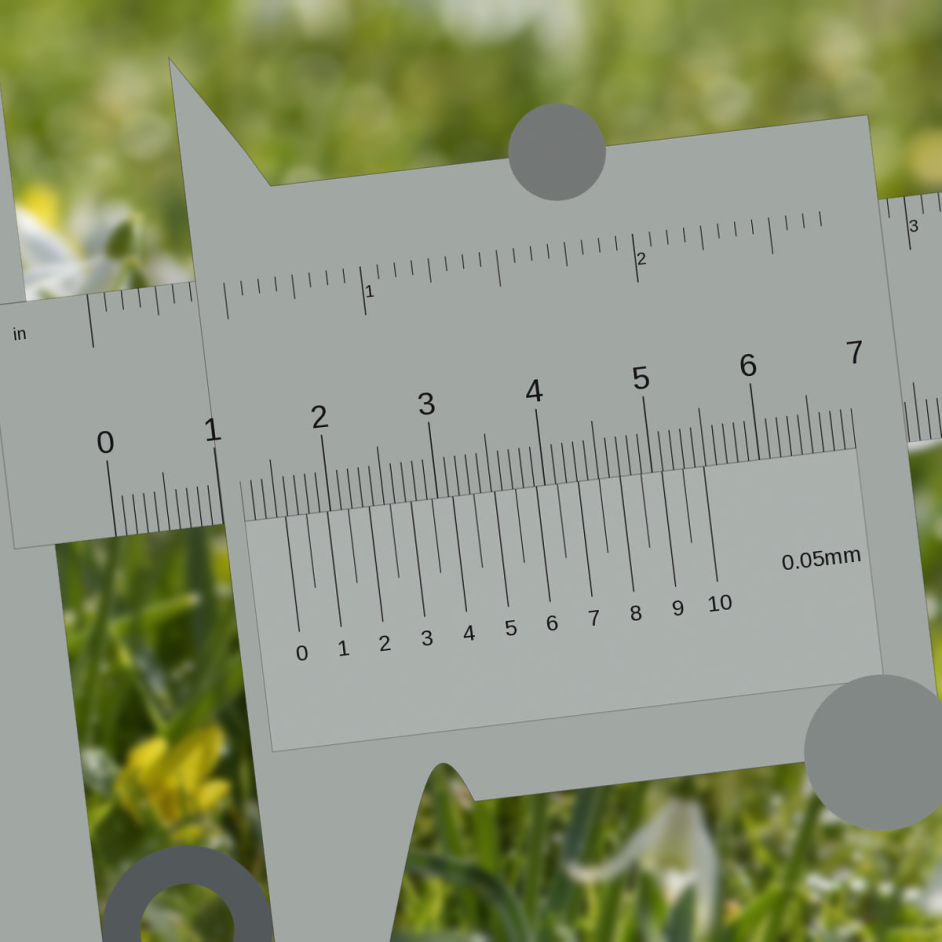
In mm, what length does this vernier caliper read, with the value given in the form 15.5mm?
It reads 15.8mm
